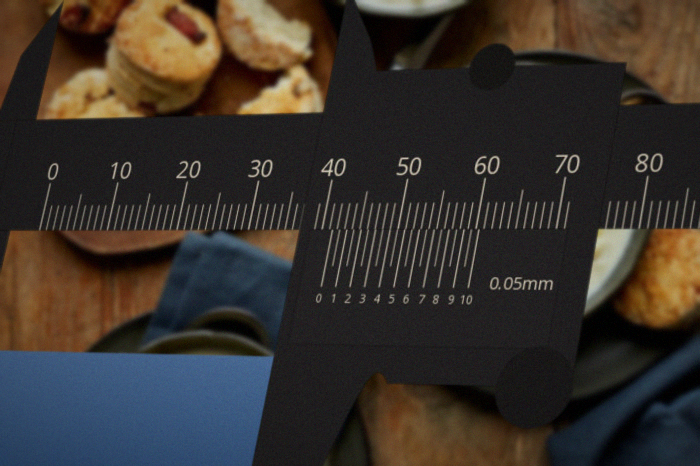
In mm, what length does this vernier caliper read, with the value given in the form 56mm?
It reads 41.4mm
